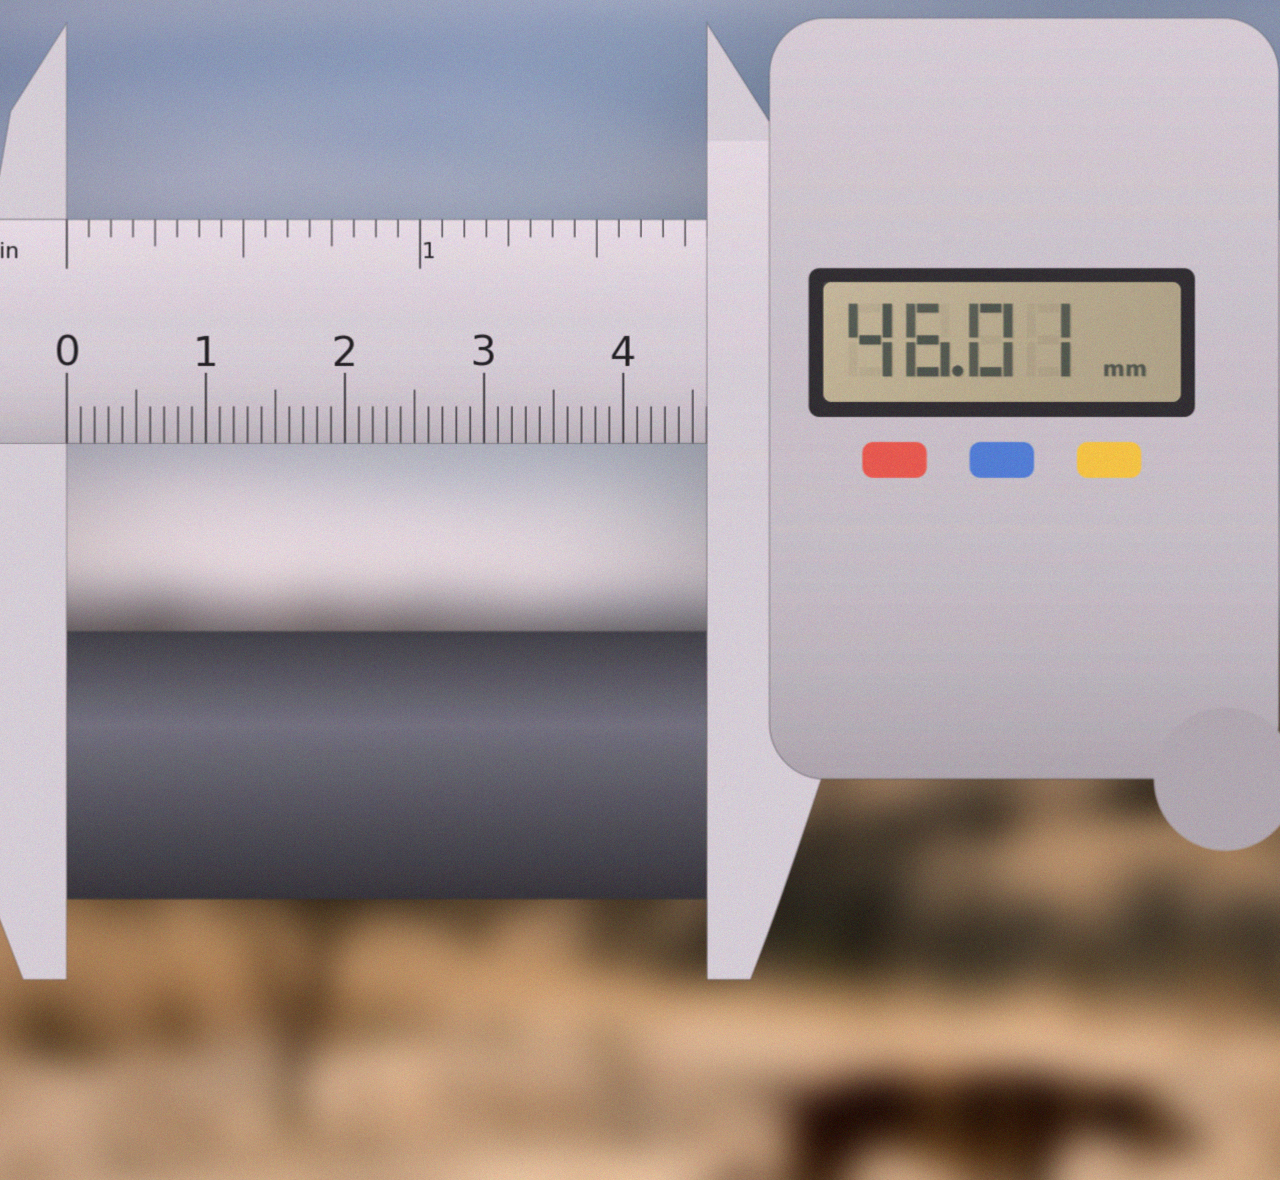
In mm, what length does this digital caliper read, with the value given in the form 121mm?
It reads 46.01mm
